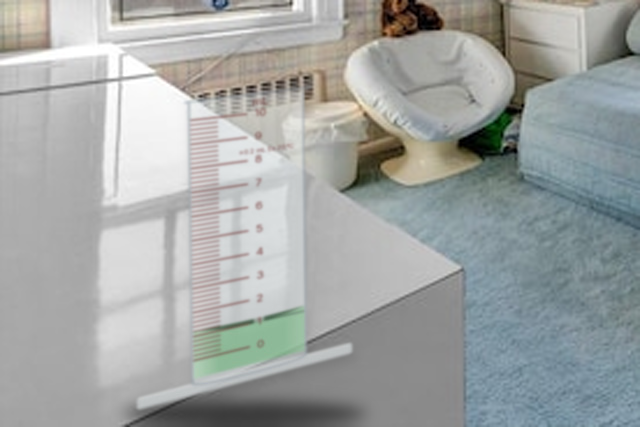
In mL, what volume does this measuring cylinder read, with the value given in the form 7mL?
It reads 1mL
